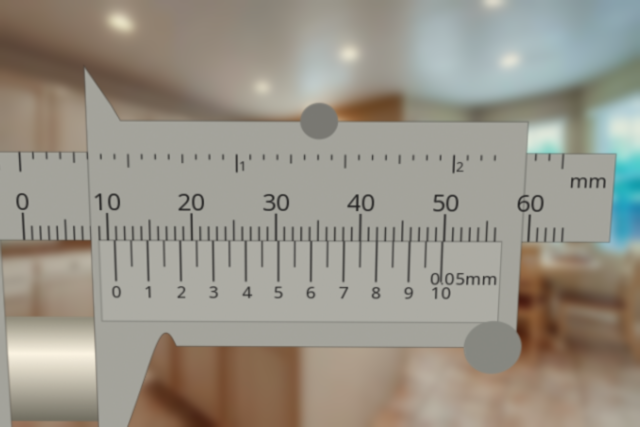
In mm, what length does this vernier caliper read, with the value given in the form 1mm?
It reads 10.8mm
